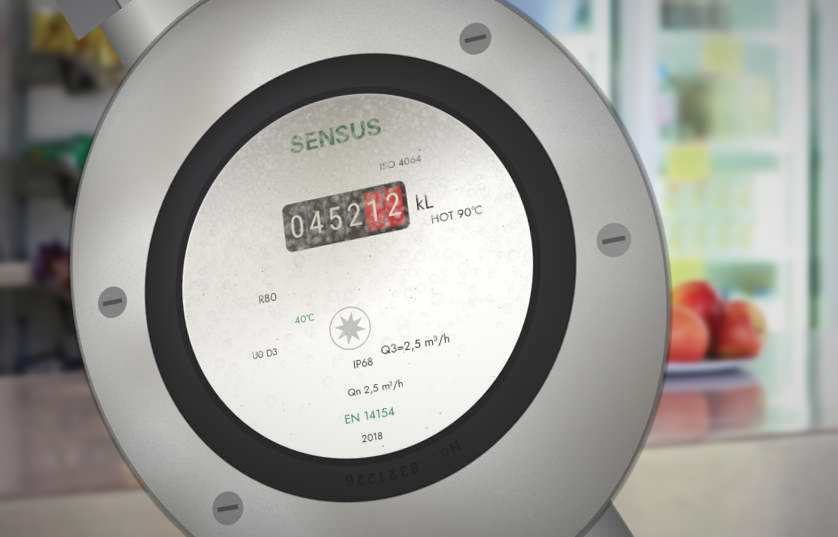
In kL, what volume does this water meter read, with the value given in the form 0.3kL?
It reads 452.12kL
